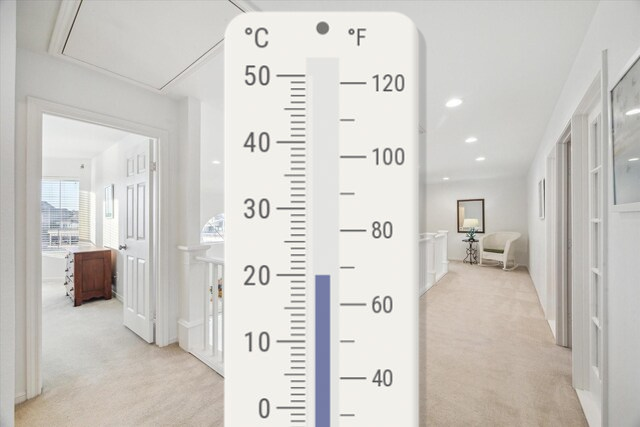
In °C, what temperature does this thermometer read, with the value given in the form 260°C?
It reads 20°C
